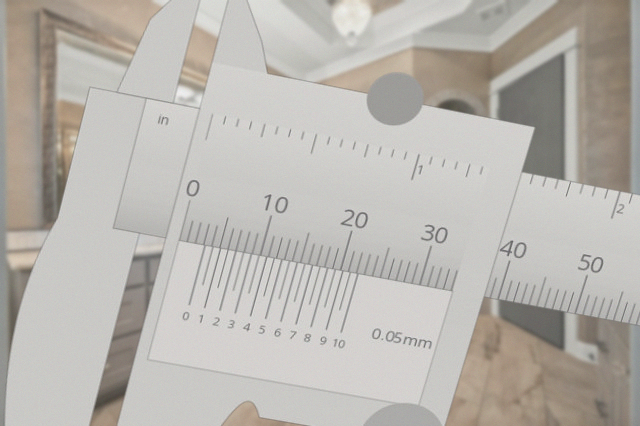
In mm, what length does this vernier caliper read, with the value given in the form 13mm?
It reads 3.2mm
